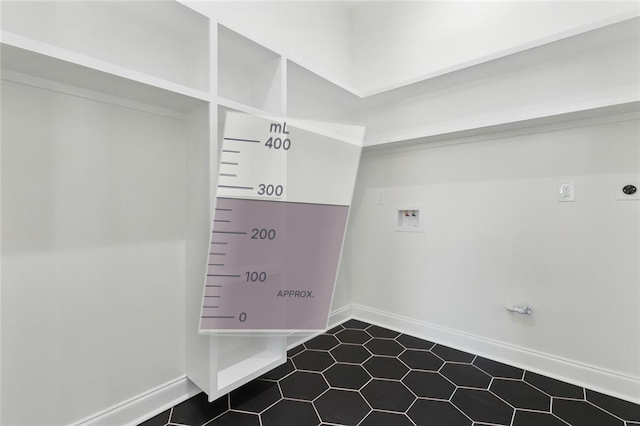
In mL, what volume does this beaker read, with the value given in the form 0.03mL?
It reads 275mL
